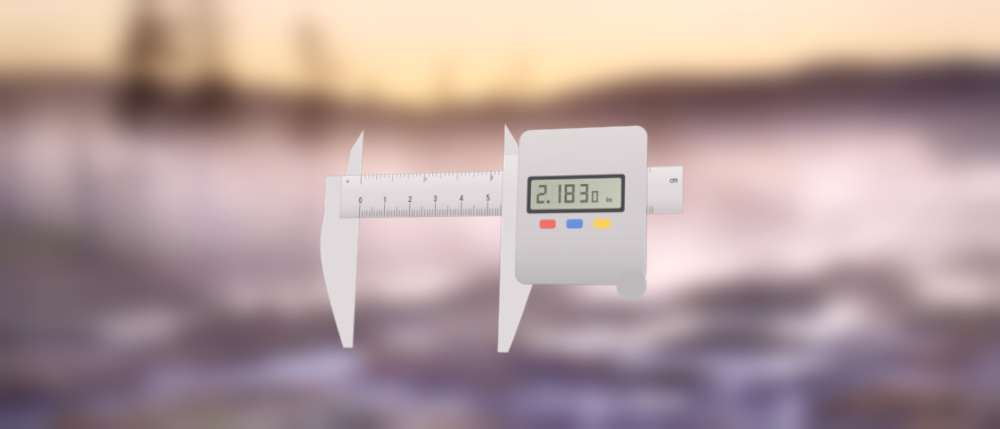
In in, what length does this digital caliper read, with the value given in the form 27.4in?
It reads 2.1830in
